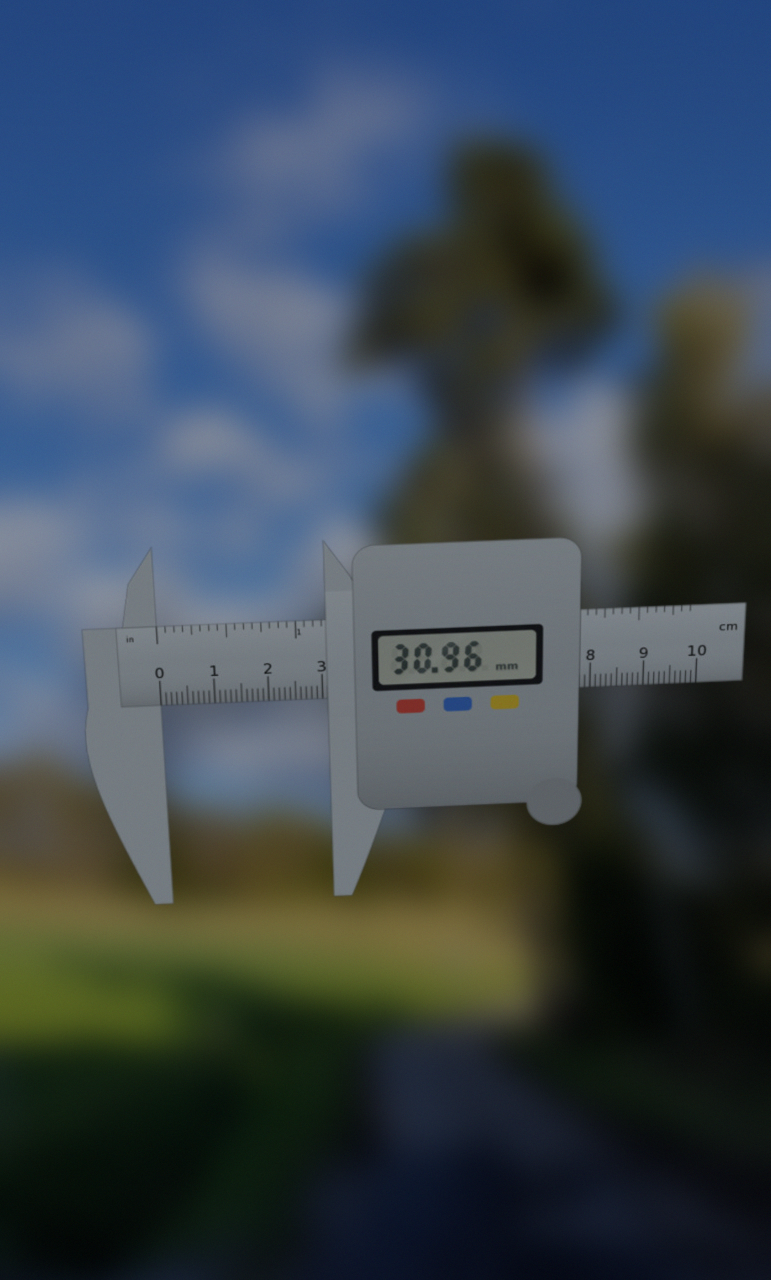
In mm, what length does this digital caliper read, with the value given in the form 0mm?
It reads 30.96mm
